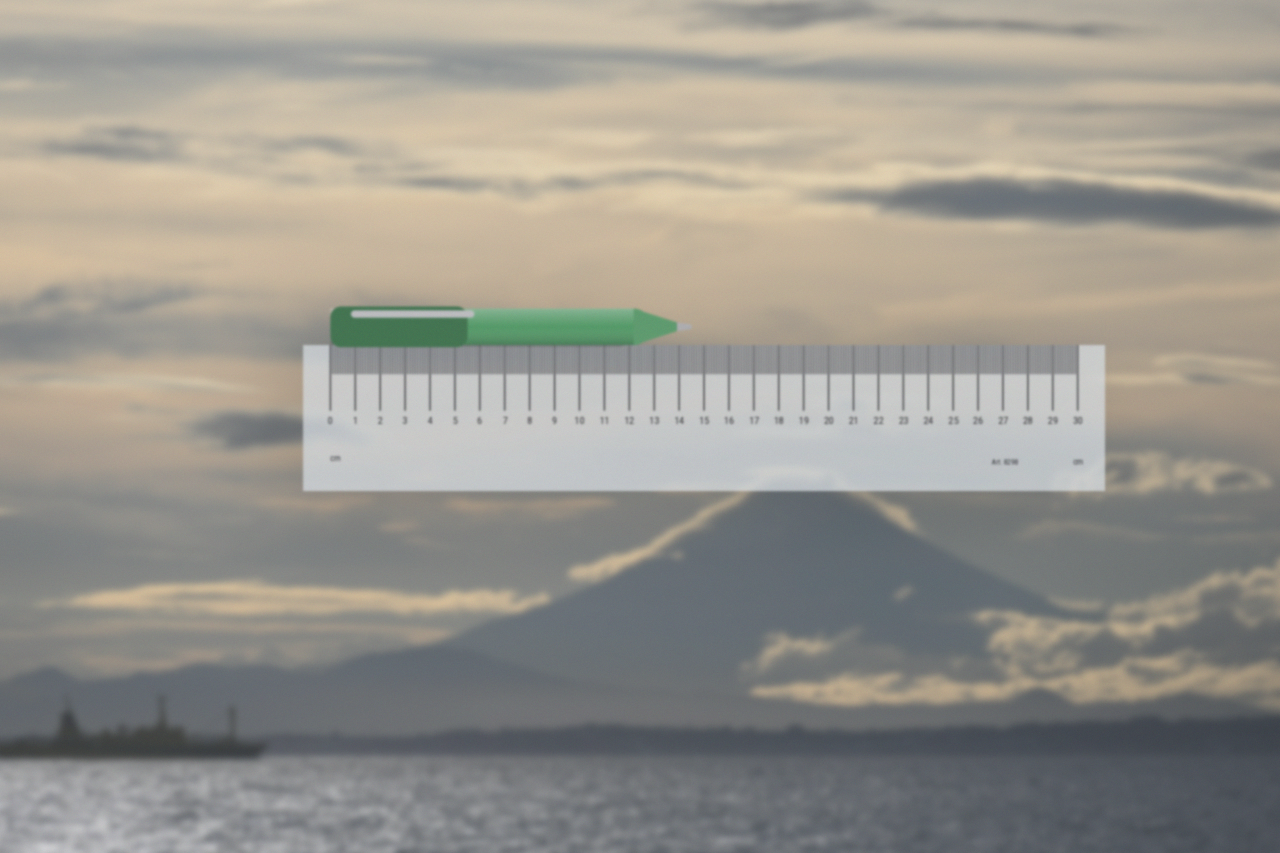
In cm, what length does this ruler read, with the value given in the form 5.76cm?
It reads 14.5cm
